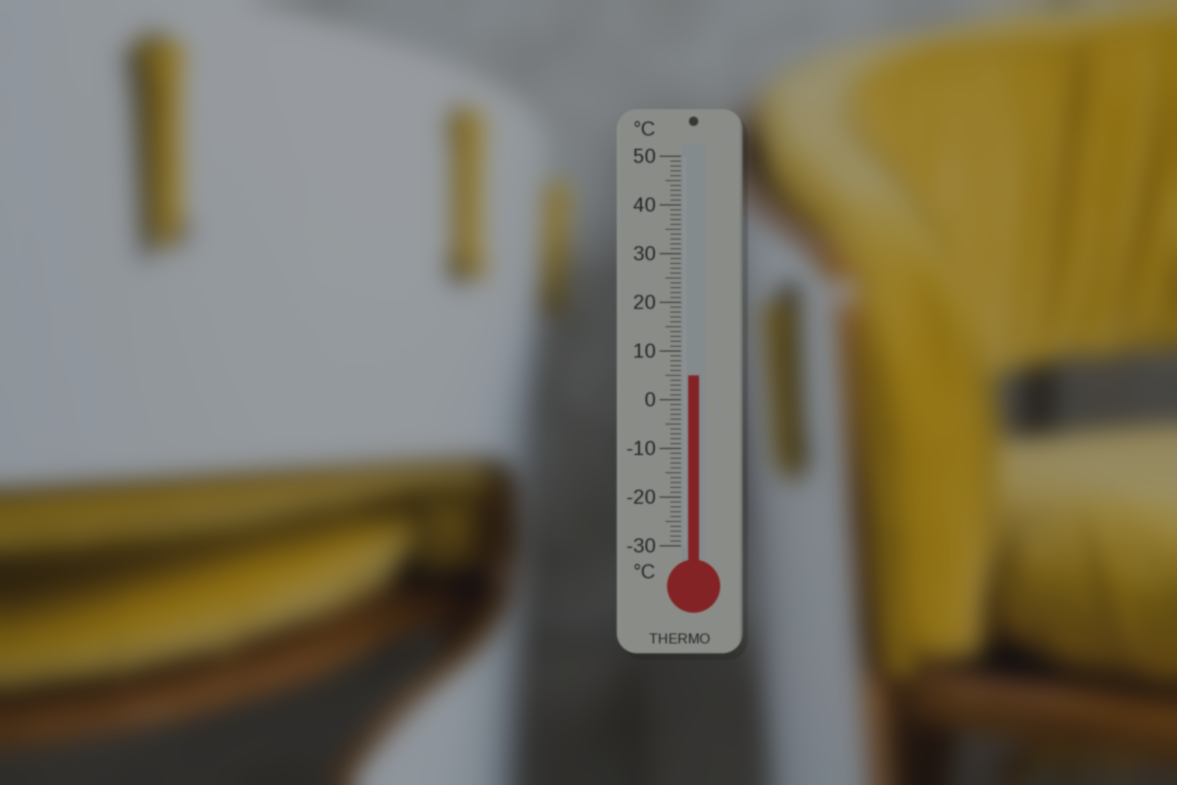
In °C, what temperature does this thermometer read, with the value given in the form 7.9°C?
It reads 5°C
